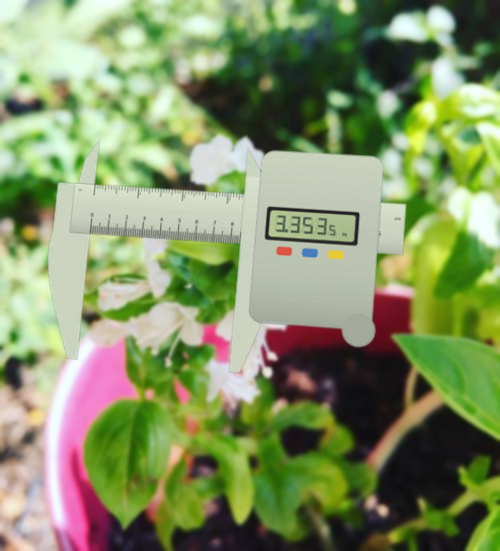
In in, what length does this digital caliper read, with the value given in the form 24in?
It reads 3.3535in
